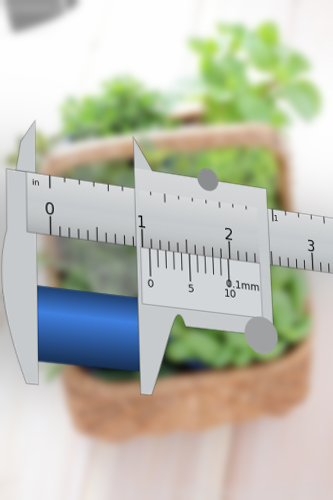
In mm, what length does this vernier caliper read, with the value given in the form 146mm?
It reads 10.8mm
